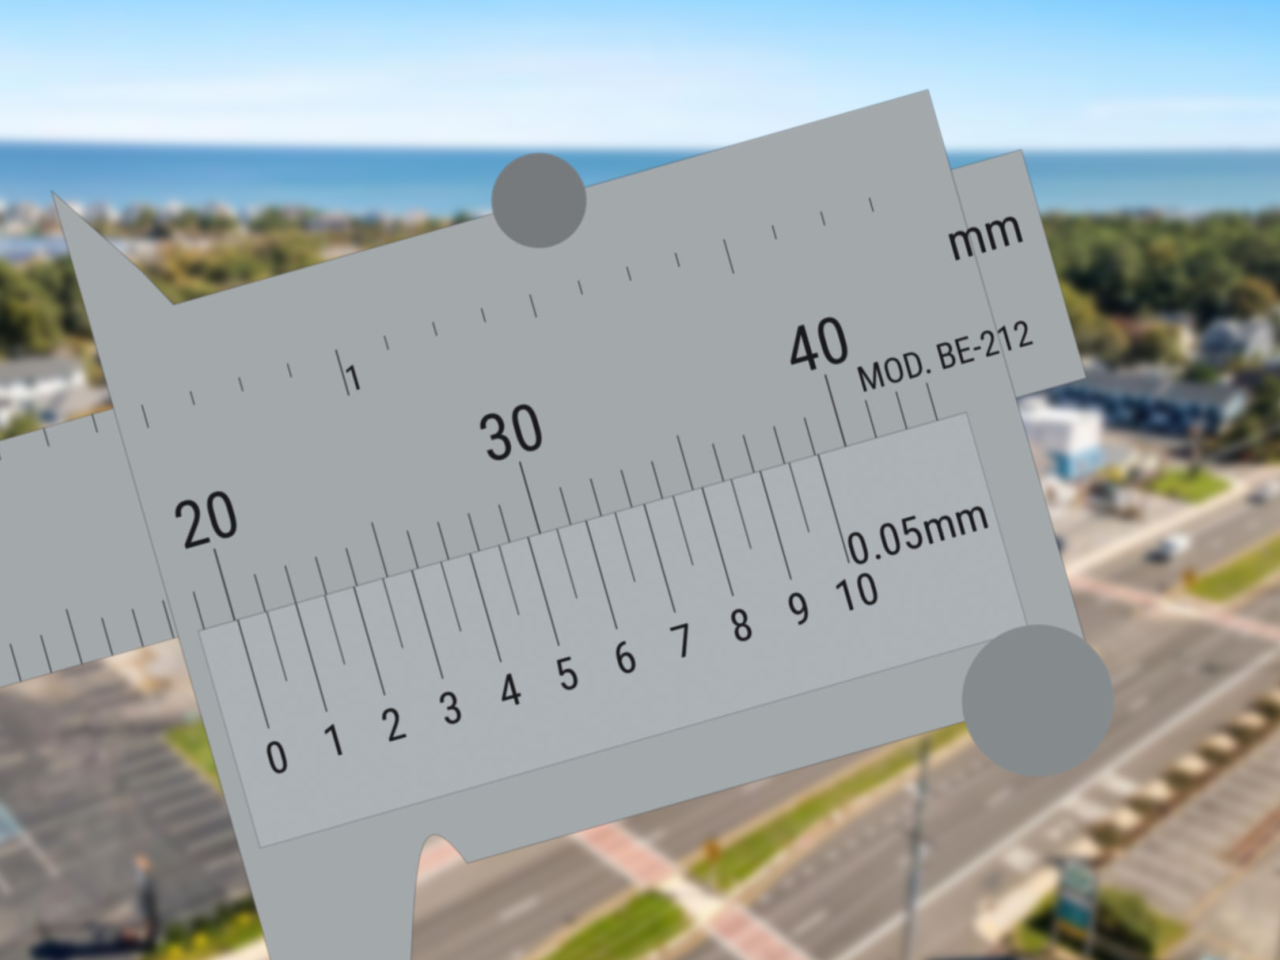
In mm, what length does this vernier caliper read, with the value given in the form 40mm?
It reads 20.10mm
